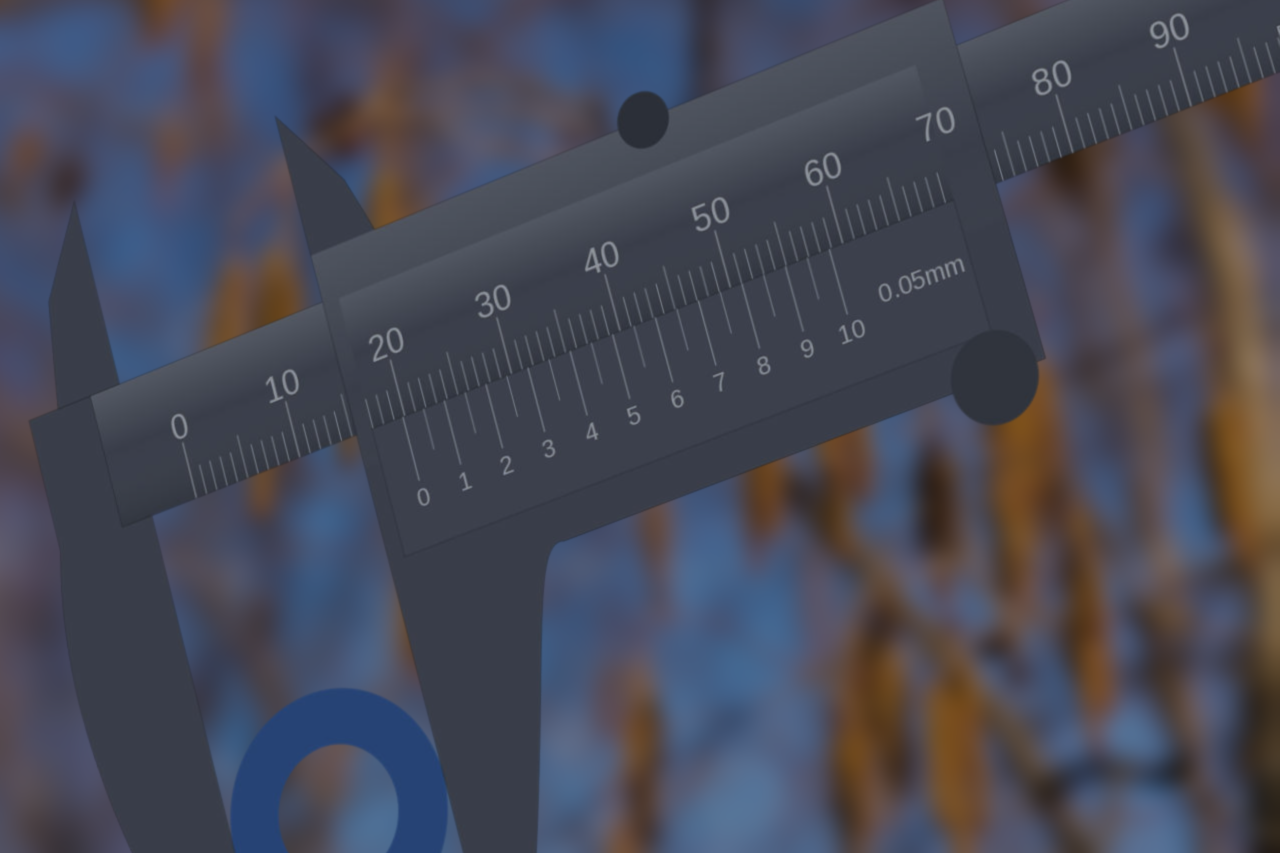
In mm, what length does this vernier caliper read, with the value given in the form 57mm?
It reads 19.8mm
